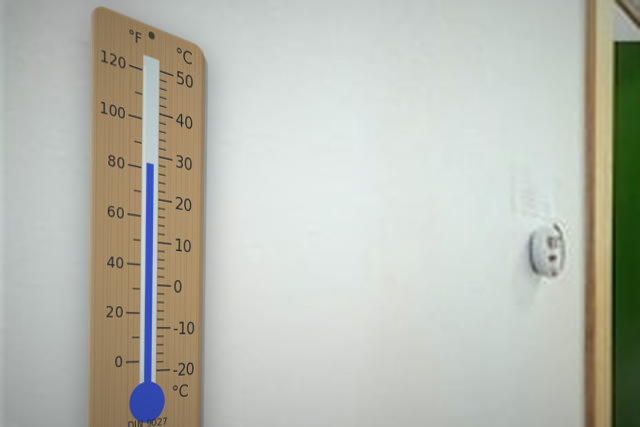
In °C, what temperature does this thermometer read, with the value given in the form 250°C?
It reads 28°C
